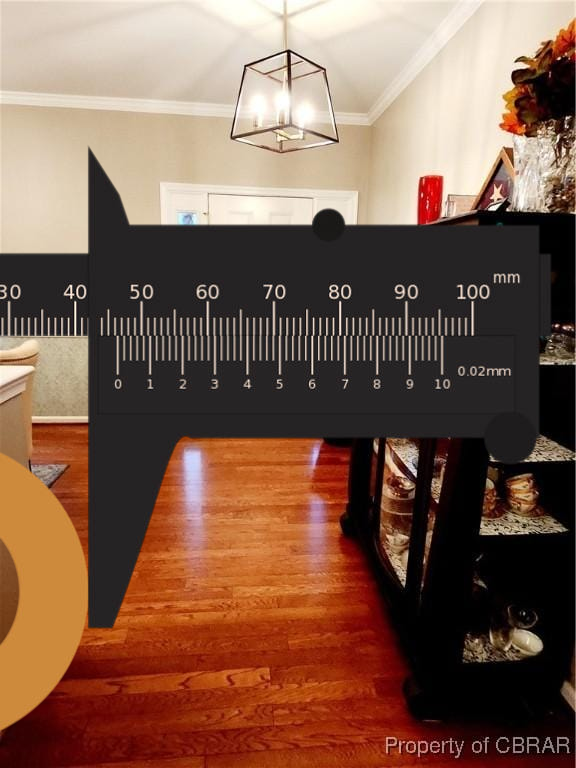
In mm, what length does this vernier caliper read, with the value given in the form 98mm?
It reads 46.4mm
